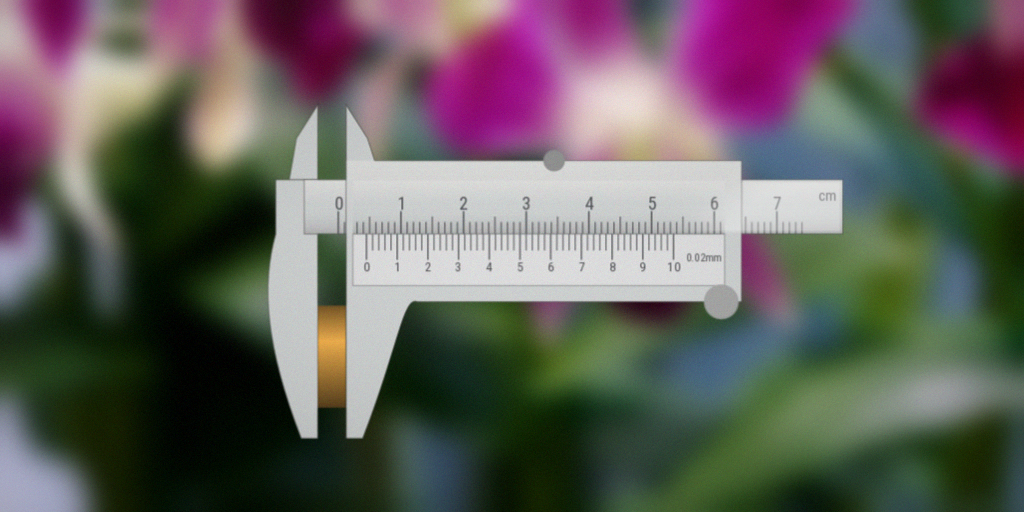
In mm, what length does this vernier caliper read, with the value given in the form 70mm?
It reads 4.5mm
